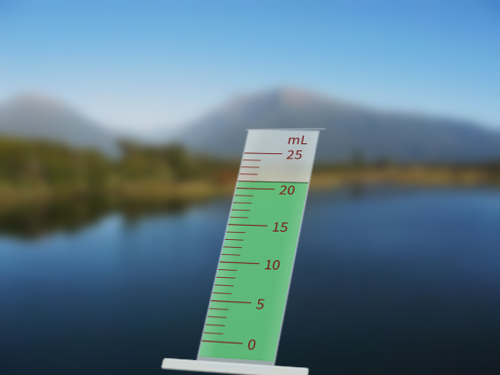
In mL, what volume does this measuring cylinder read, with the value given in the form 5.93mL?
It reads 21mL
